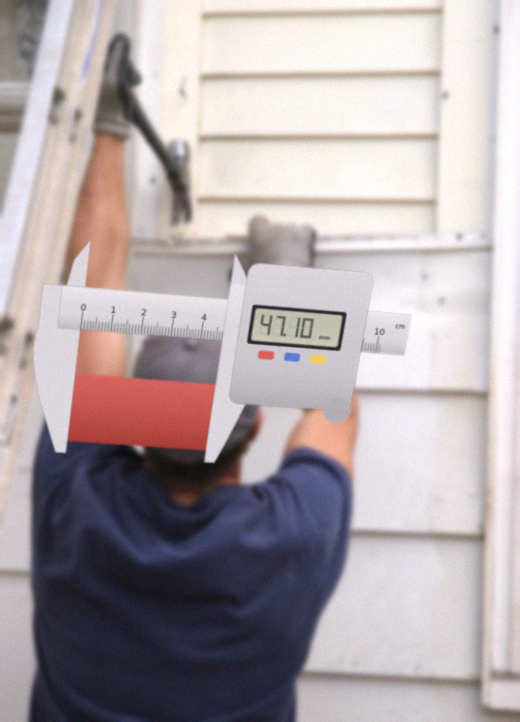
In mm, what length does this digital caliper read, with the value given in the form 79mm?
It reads 47.10mm
